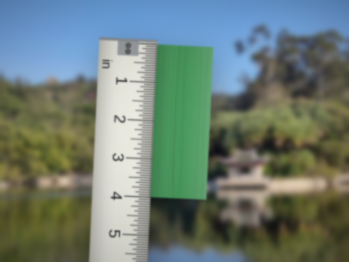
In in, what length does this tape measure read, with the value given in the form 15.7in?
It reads 4in
